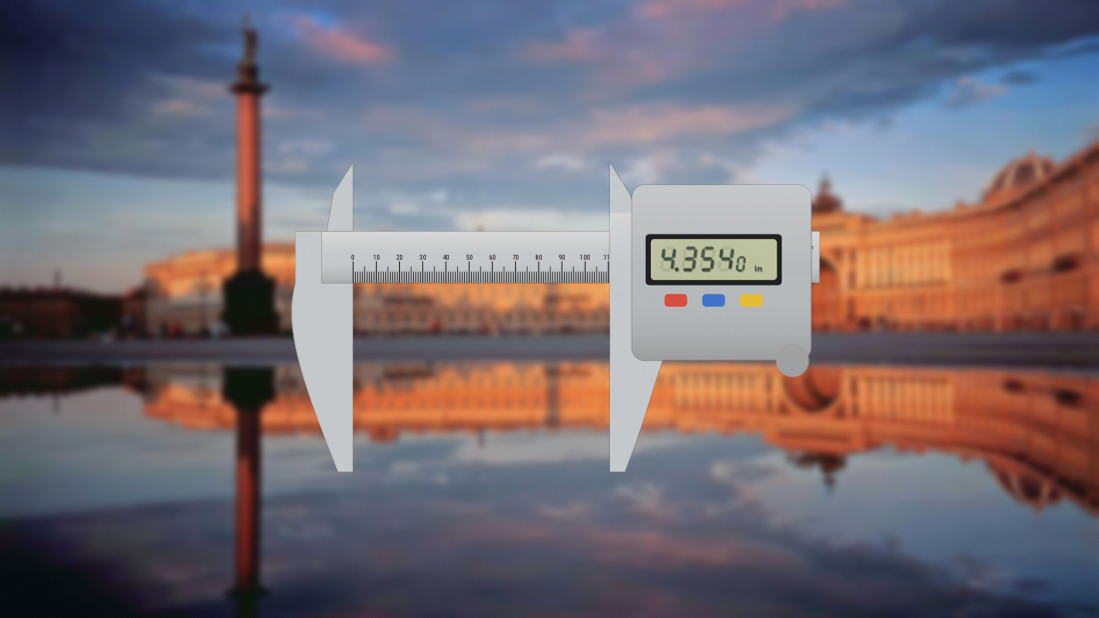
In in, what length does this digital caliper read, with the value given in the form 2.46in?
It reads 4.3540in
